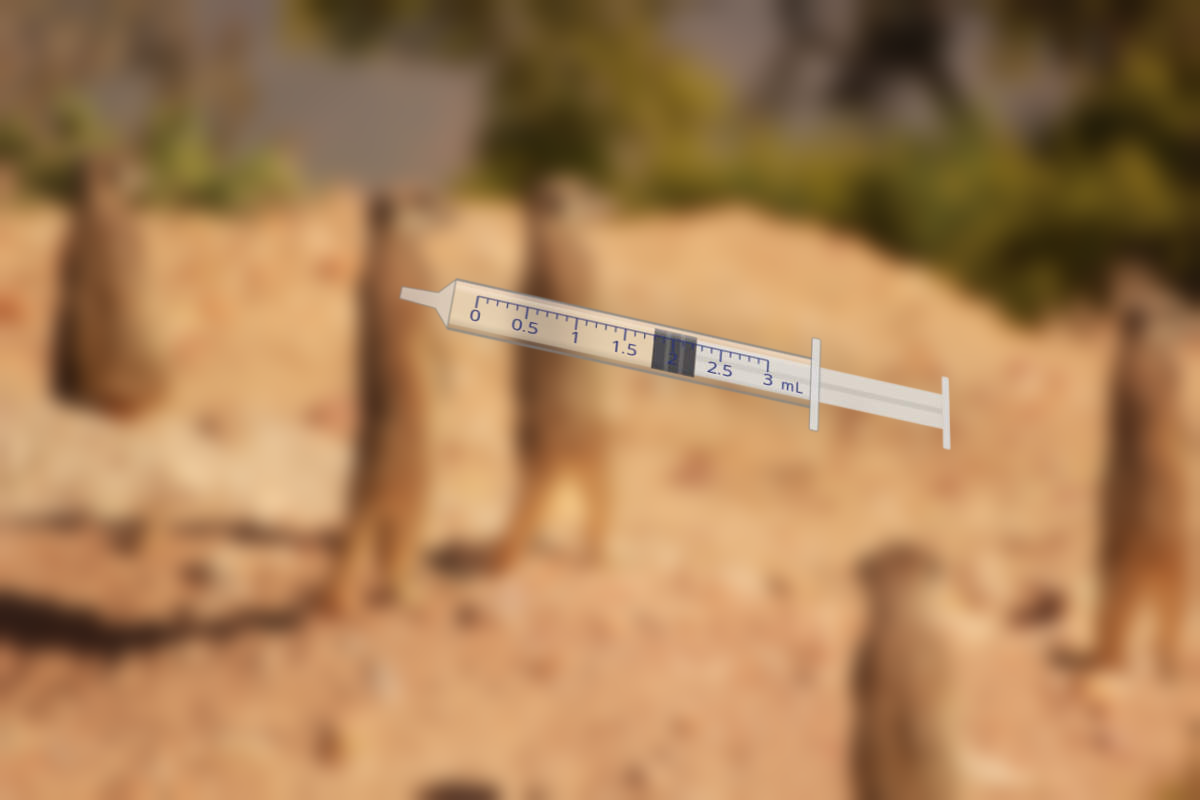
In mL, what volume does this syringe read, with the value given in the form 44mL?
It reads 1.8mL
